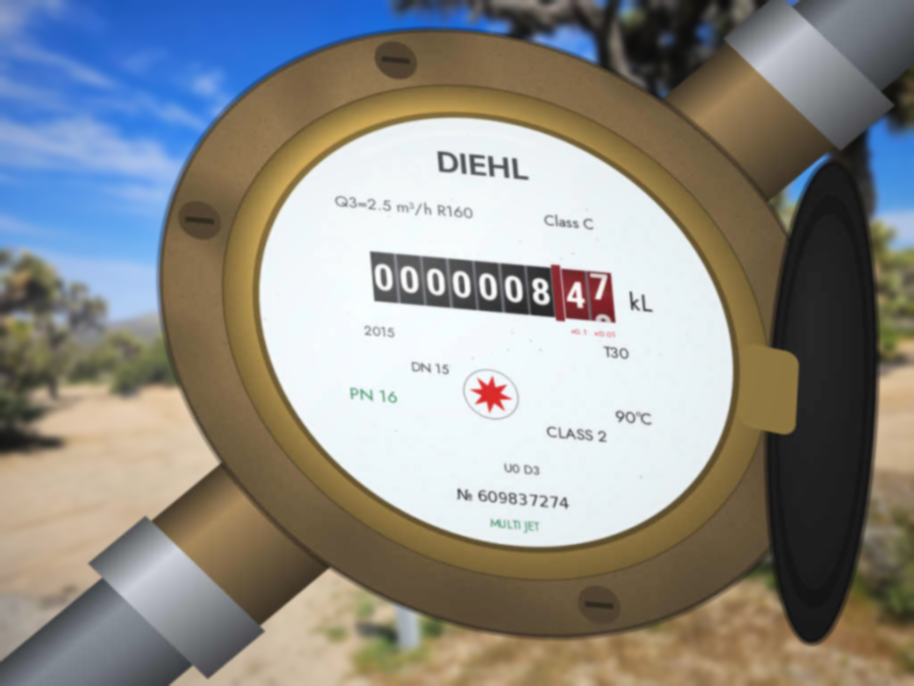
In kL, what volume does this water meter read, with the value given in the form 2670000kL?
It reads 8.47kL
